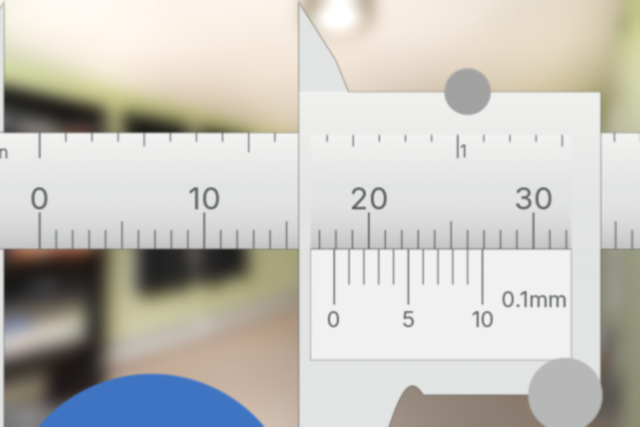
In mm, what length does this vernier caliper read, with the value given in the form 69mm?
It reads 17.9mm
